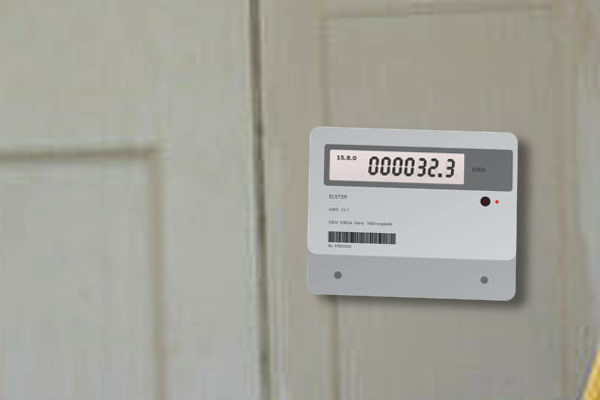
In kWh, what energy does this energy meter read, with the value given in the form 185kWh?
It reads 32.3kWh
